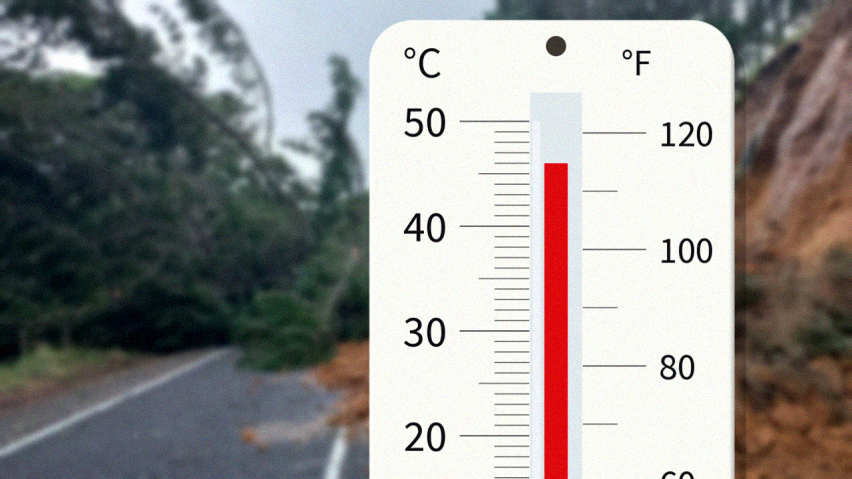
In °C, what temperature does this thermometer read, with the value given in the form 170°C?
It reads 46°C
